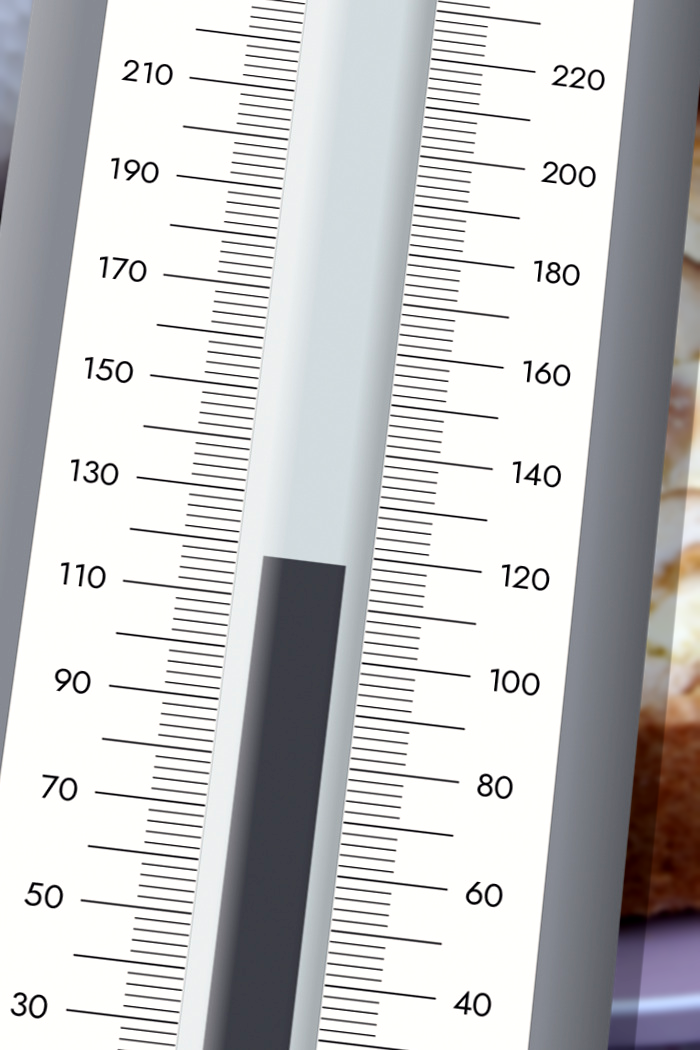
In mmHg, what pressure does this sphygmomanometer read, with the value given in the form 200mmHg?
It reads 118mmHg
